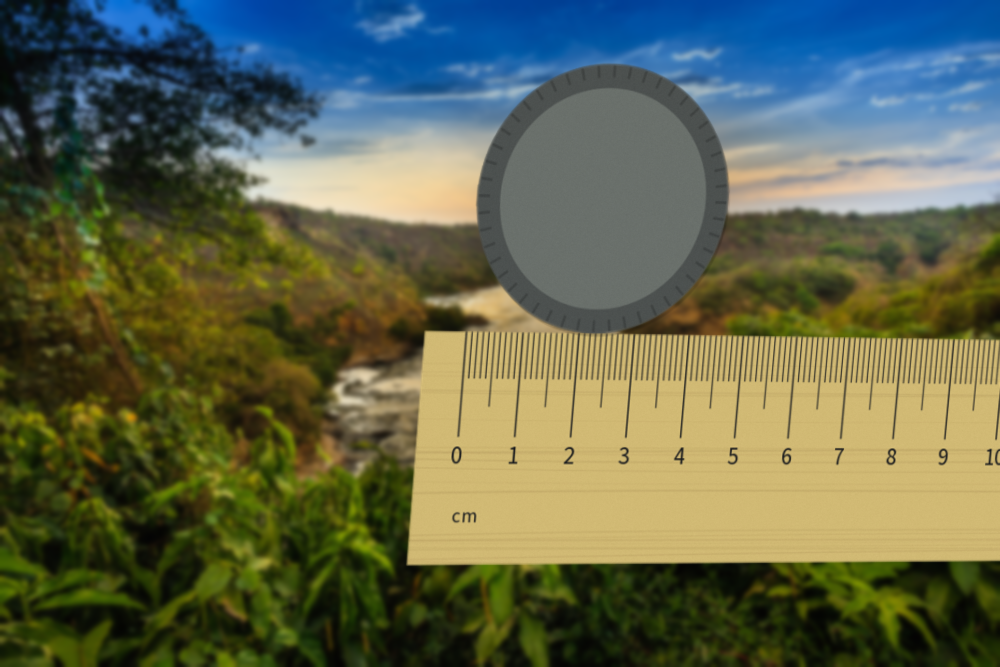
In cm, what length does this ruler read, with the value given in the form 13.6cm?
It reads 4.5cm
